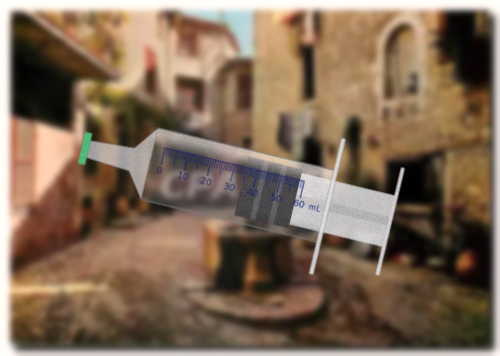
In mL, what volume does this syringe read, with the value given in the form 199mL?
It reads 35mL
